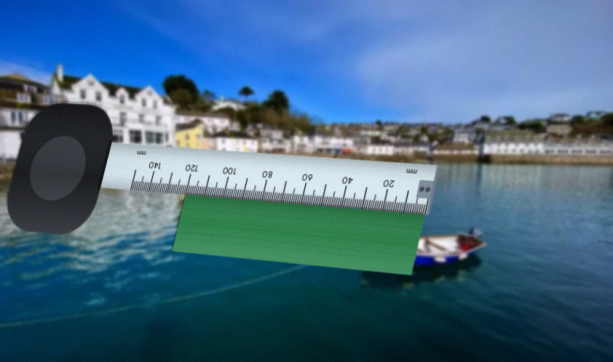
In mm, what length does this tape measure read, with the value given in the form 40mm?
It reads 120mm
